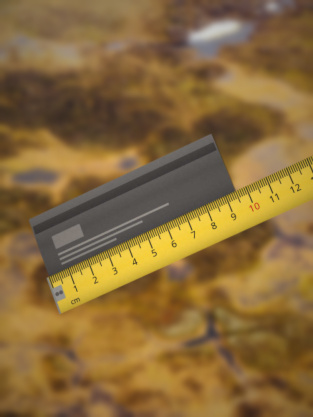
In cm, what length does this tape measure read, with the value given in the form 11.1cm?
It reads 9.5cm
